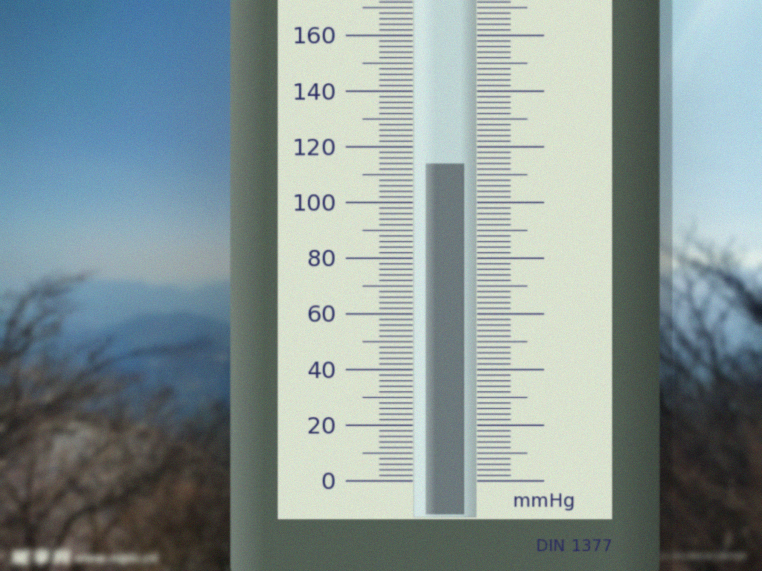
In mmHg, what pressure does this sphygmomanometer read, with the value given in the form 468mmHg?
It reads 114mmHg
